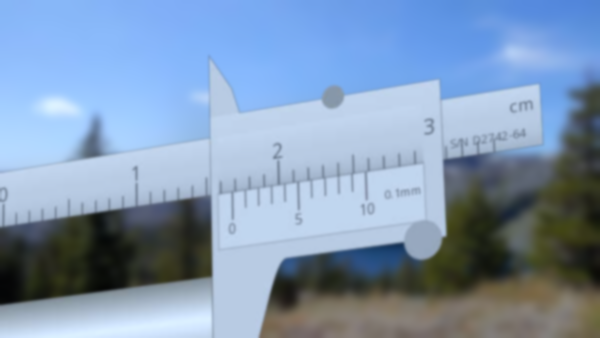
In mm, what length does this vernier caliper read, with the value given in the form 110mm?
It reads 16.8mm
